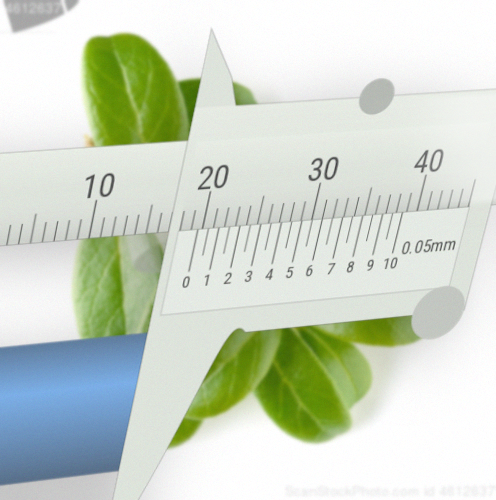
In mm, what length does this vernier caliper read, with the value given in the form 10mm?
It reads 19.6mm
